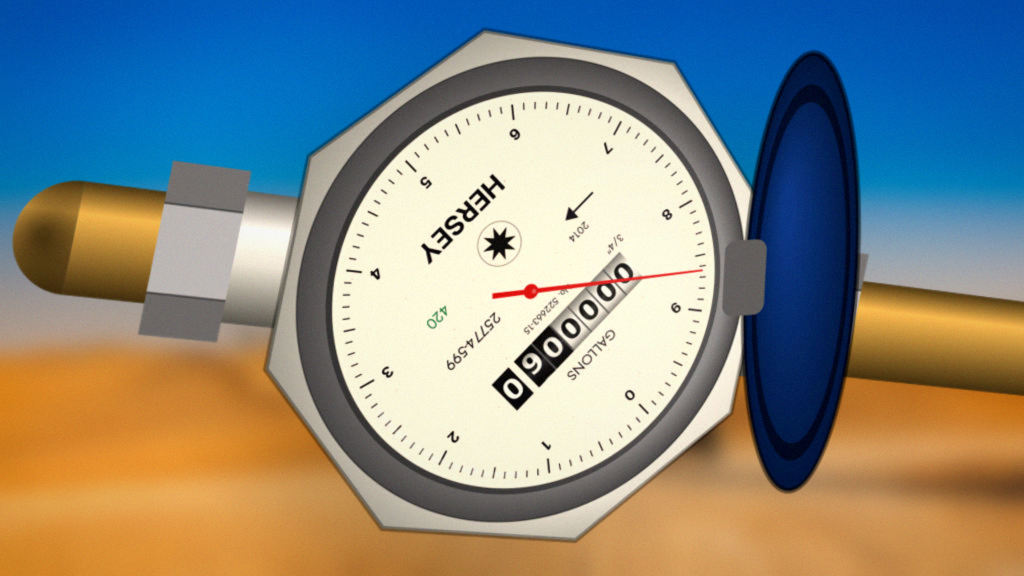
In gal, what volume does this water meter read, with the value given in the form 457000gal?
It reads 58.6gal
